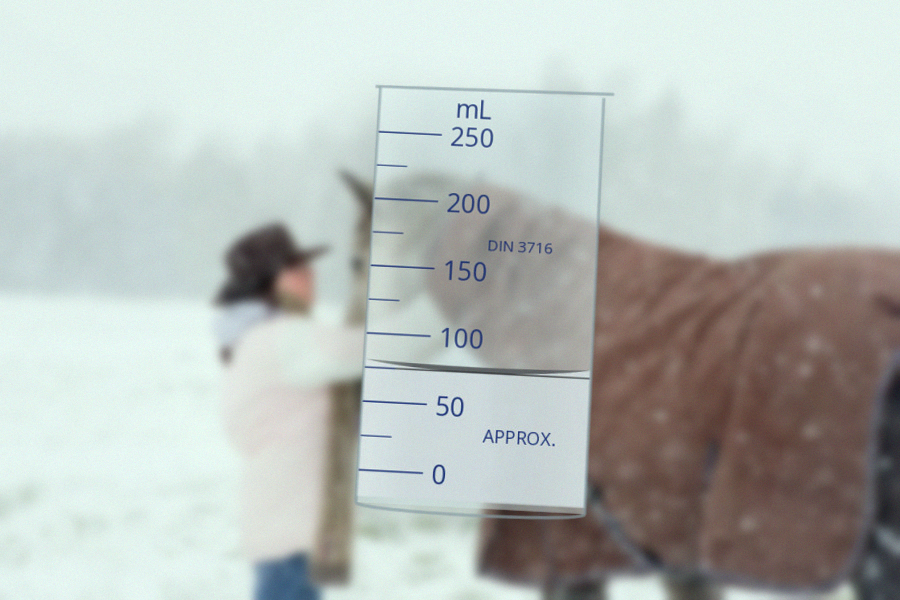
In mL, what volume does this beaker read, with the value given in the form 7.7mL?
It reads 75mL
